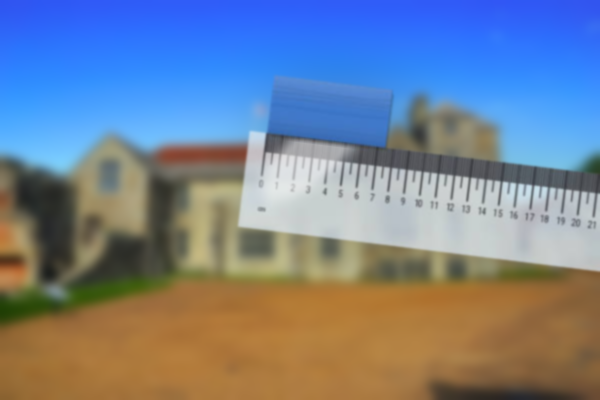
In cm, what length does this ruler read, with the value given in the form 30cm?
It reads 7.5cm
